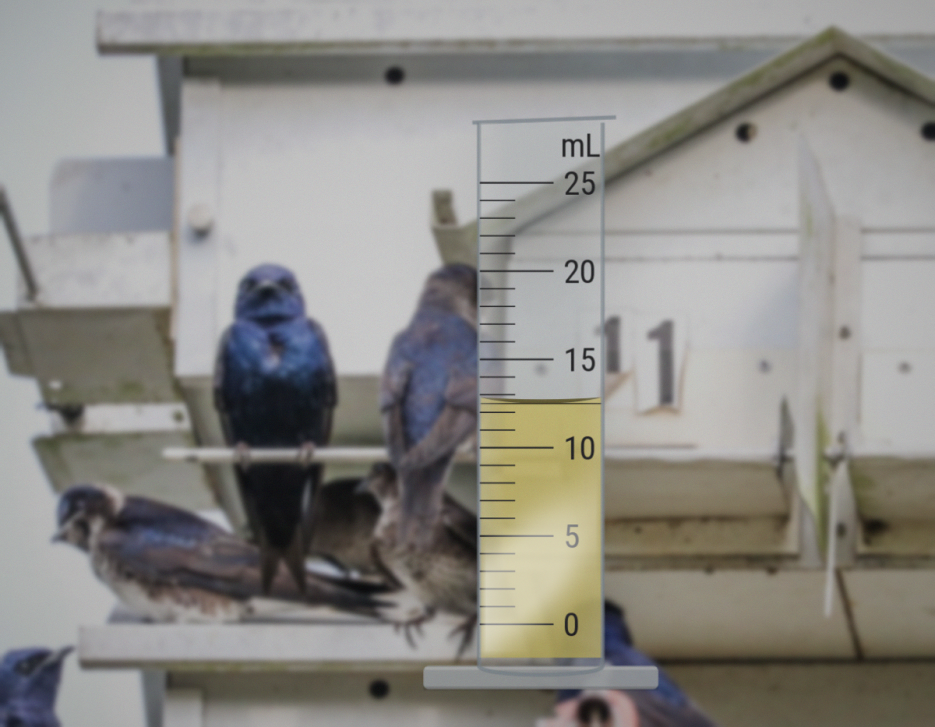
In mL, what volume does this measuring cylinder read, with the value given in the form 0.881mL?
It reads 12.5mL
